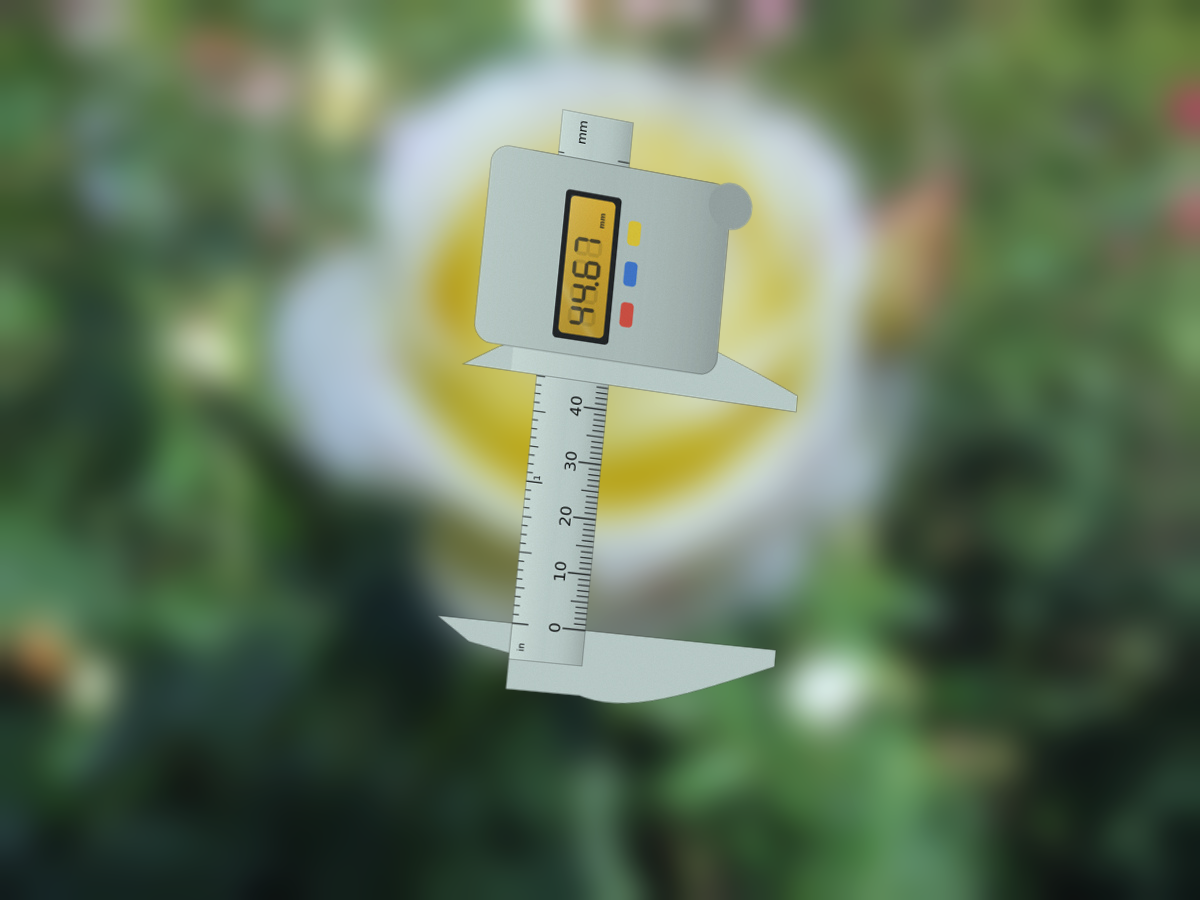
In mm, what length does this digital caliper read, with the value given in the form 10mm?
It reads 44.67mm
